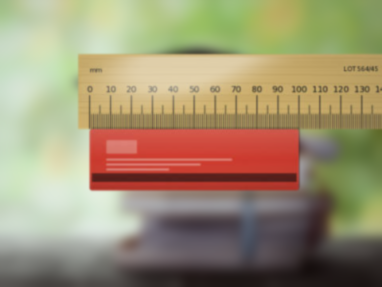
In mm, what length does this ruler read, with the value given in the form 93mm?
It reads 100mm
